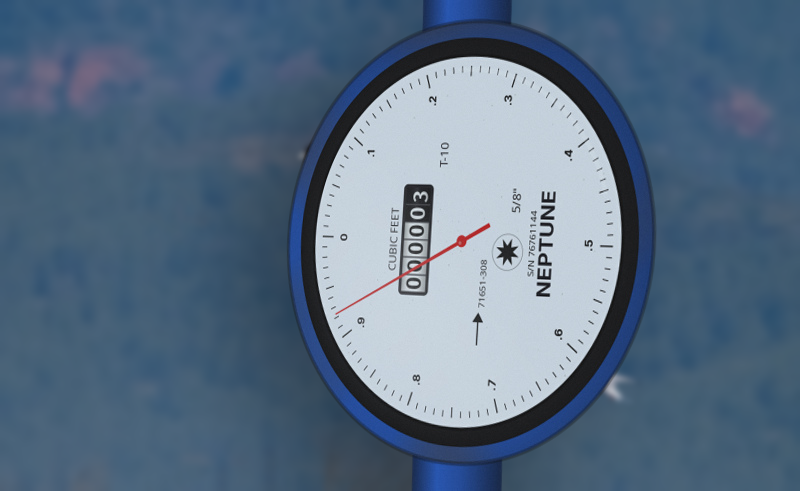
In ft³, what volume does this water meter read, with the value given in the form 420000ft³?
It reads 2.92ft³
